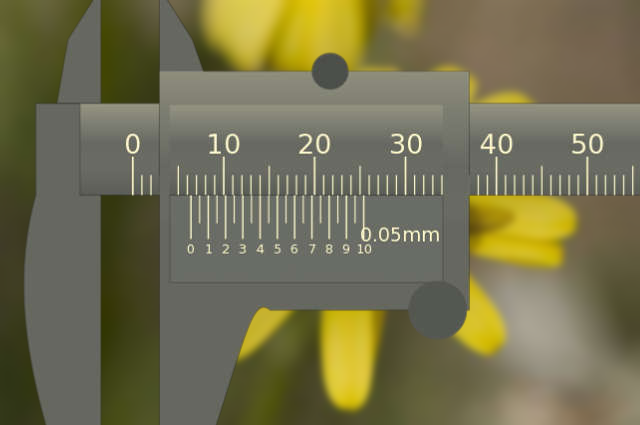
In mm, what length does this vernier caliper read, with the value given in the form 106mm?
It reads 6.4mm
